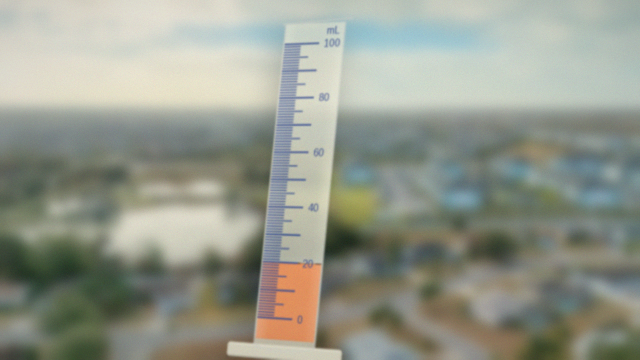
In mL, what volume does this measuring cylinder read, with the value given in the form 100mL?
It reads 20mL
